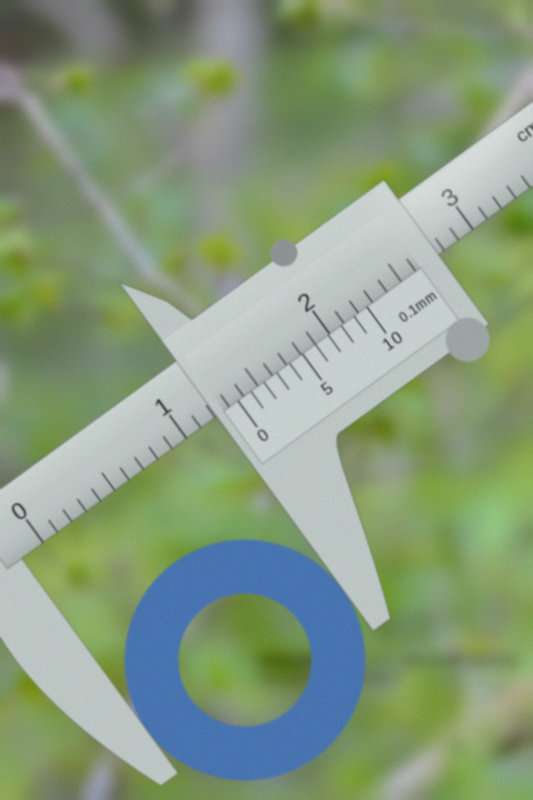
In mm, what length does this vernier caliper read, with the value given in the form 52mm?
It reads 13.6mm
